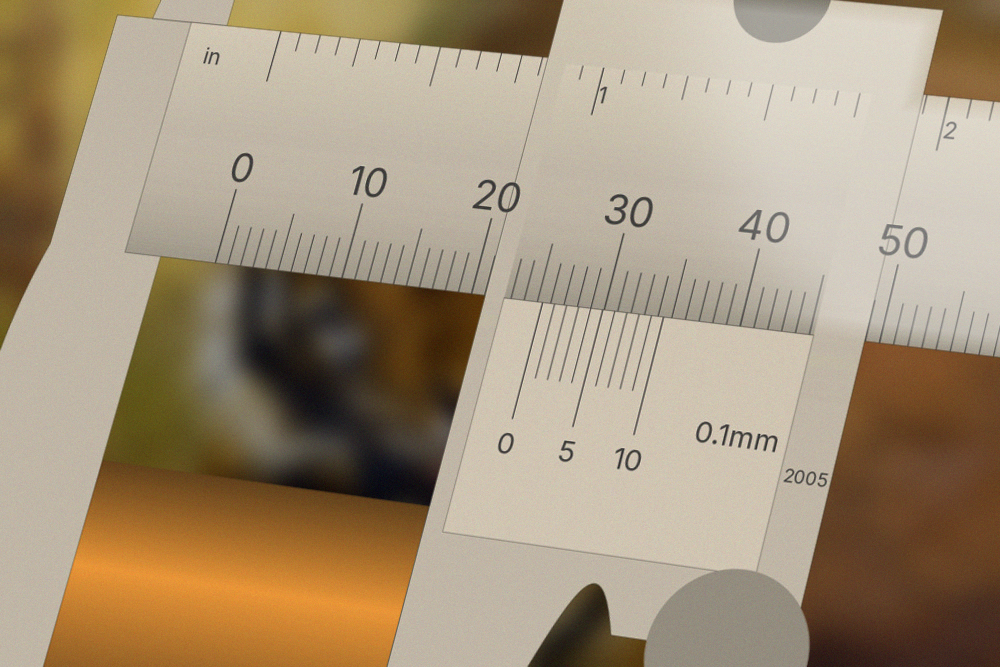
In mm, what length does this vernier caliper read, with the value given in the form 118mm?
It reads 25.4mm
